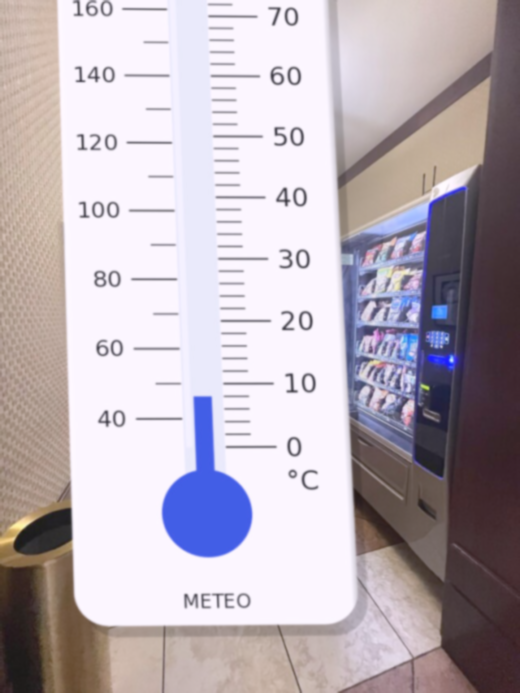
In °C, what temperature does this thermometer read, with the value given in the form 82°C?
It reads 8°C
